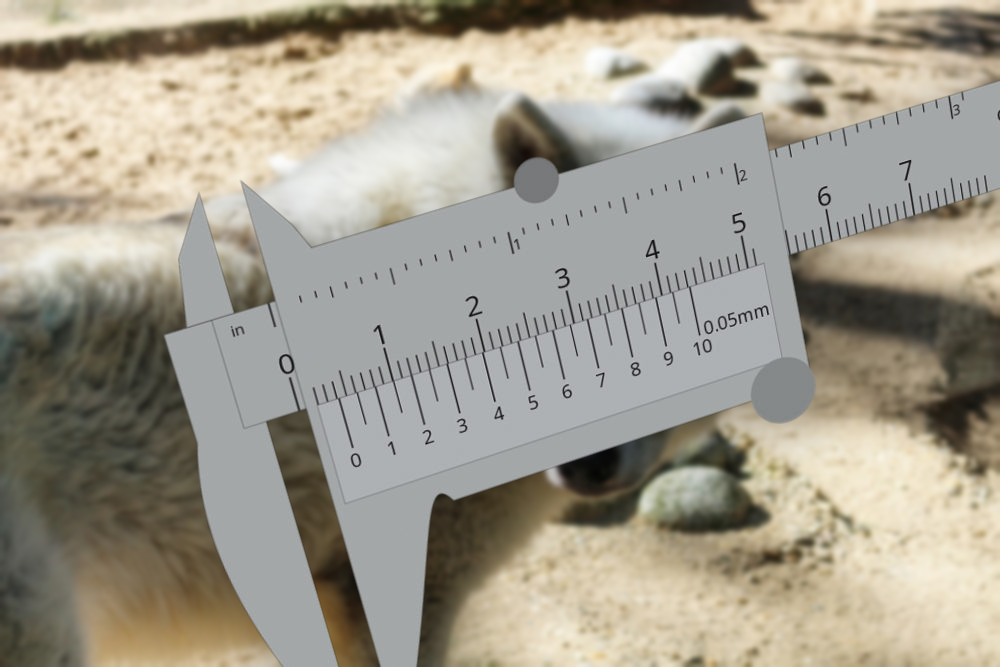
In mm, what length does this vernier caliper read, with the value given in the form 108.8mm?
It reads 4.2mm
